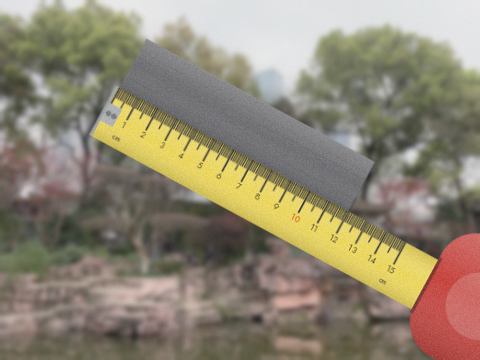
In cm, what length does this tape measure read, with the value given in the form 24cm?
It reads 12cm
